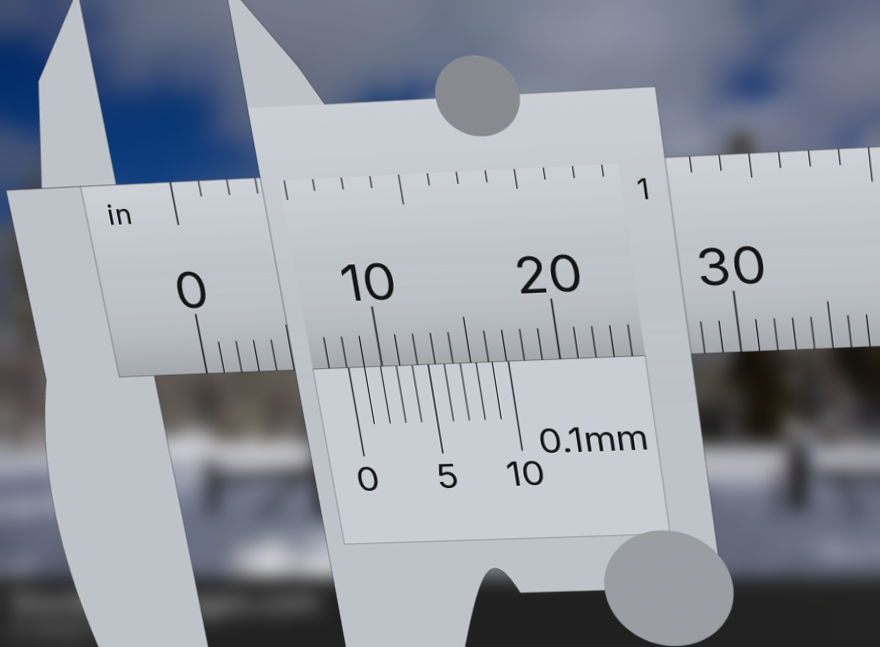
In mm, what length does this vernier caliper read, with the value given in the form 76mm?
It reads 8.1mm
